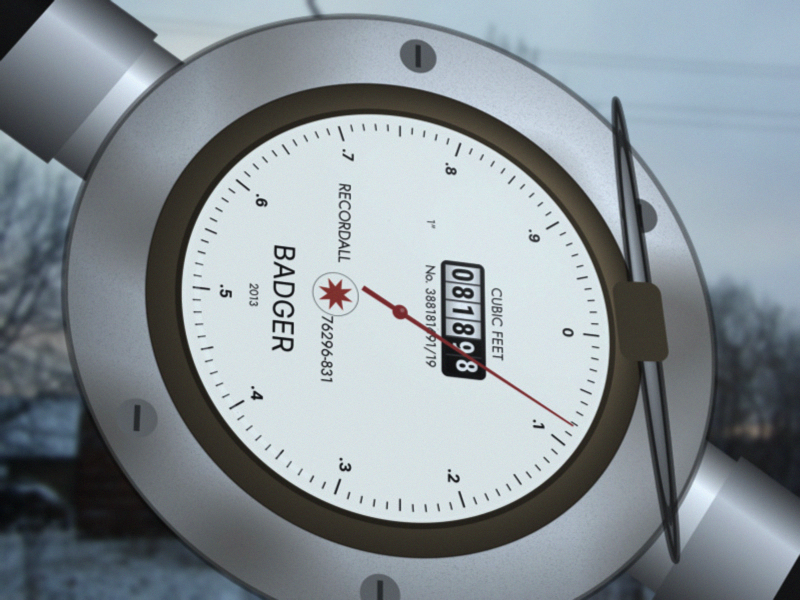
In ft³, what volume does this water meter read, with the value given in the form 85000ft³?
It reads 81898.08ft³
